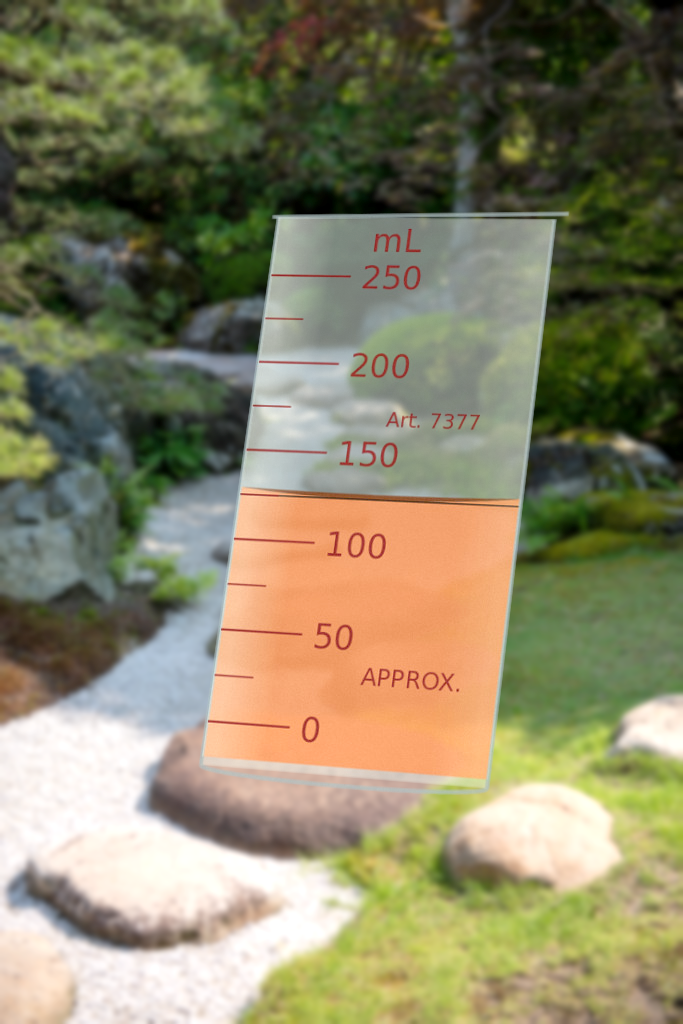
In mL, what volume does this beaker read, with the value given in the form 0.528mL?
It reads 125mL
